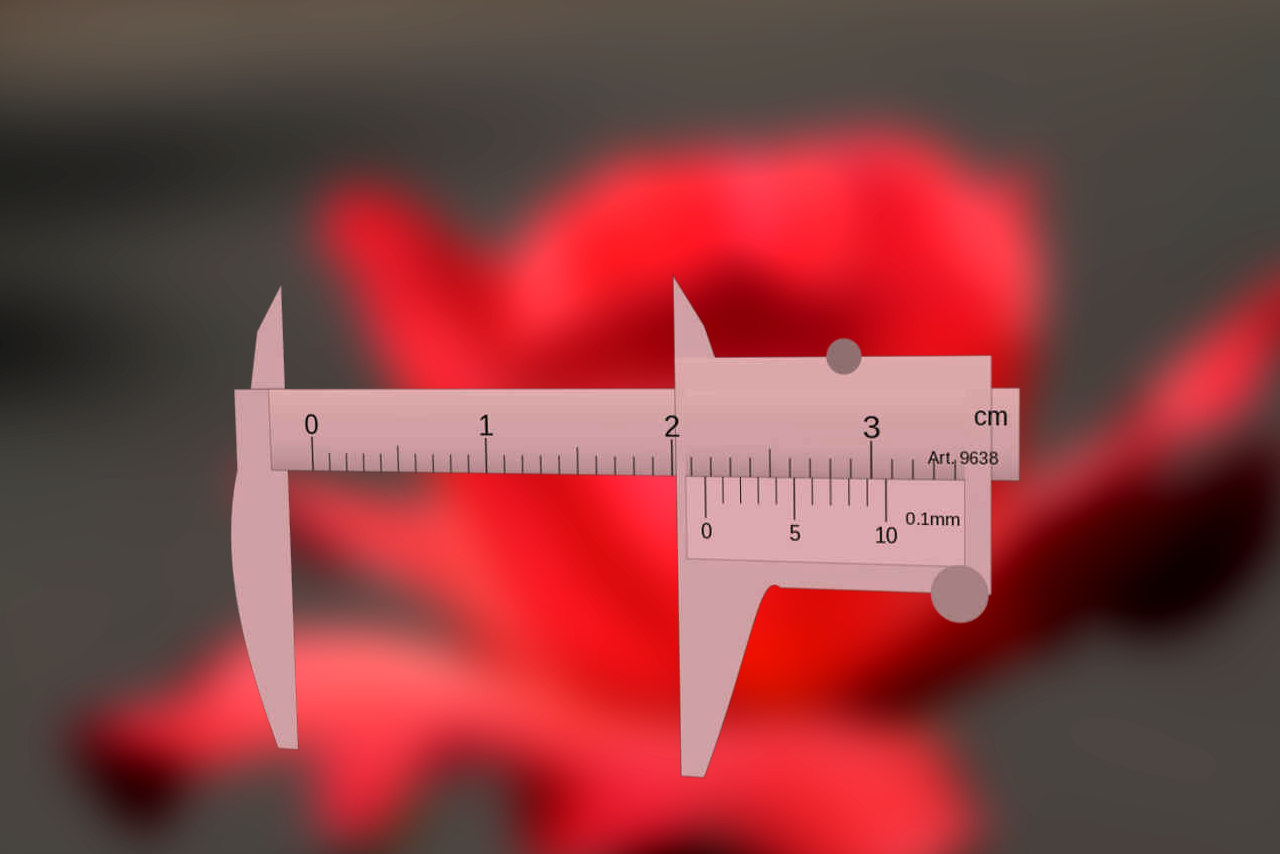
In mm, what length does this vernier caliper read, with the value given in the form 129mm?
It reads 21.7mm
